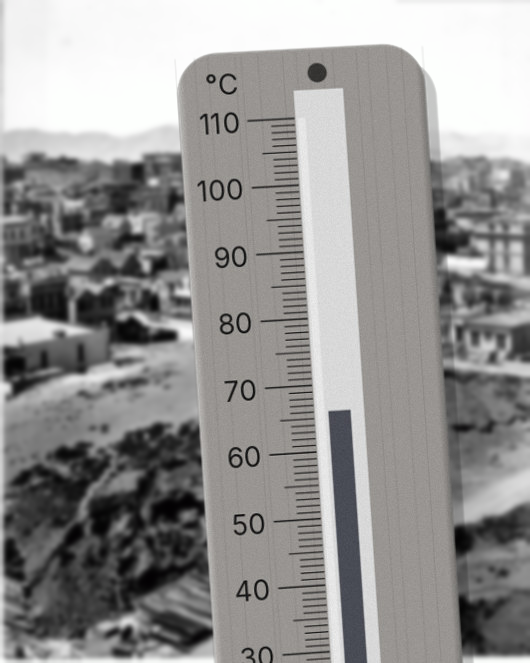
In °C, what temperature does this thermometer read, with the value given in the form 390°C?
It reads 66°C
